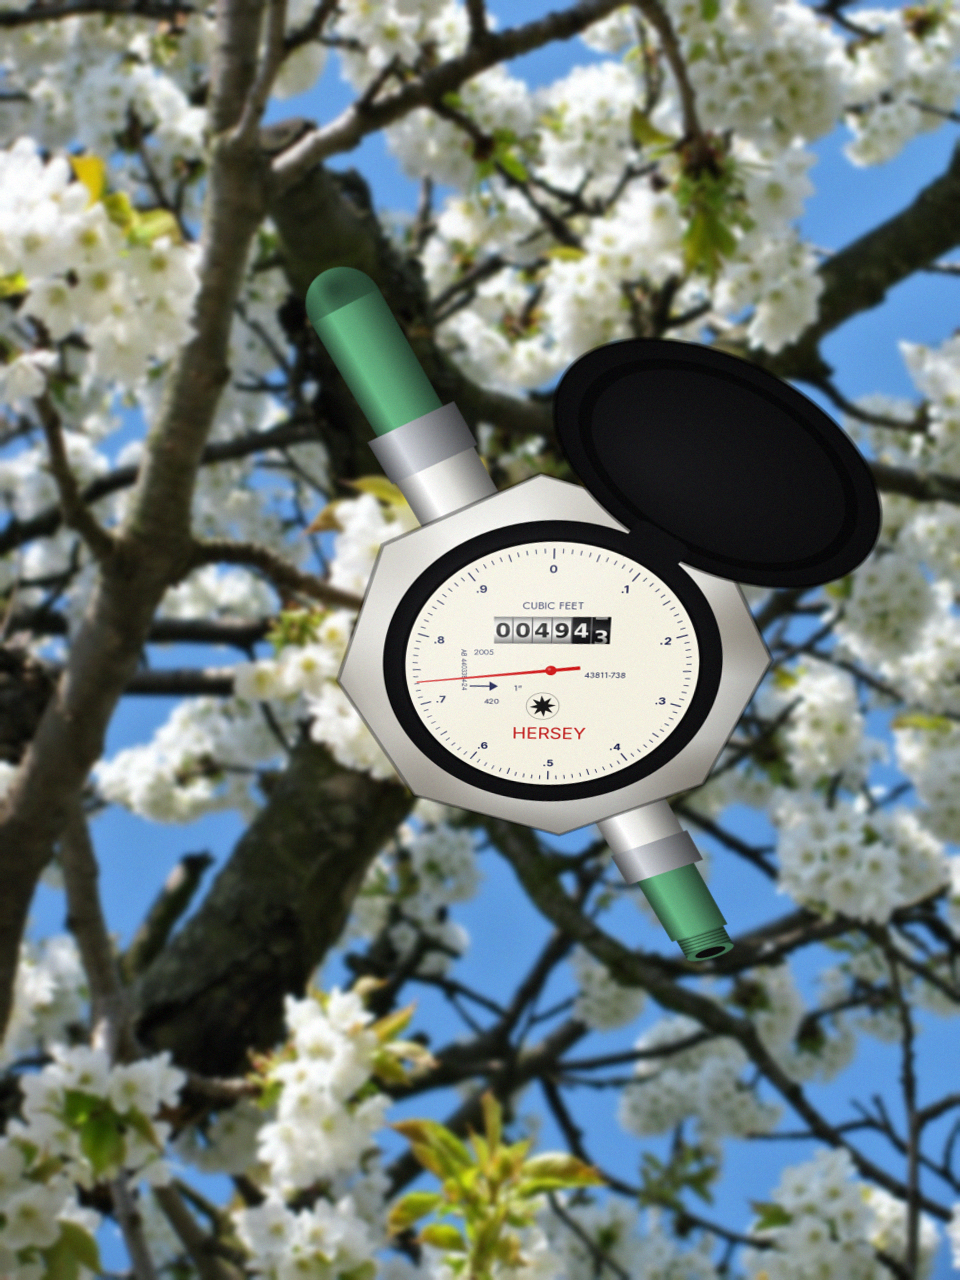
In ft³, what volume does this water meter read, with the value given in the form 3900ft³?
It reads 4942.73ft³
